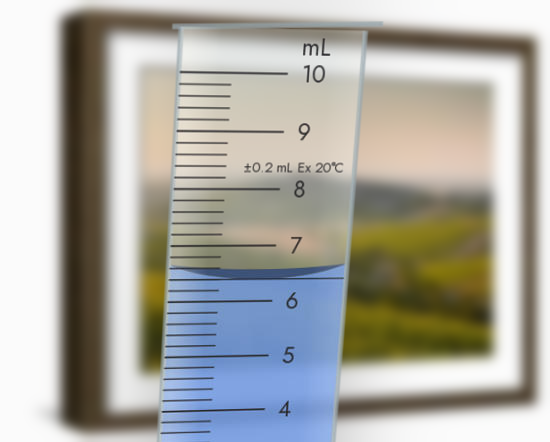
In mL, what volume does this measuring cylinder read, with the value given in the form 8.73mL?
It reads 6.4mL
